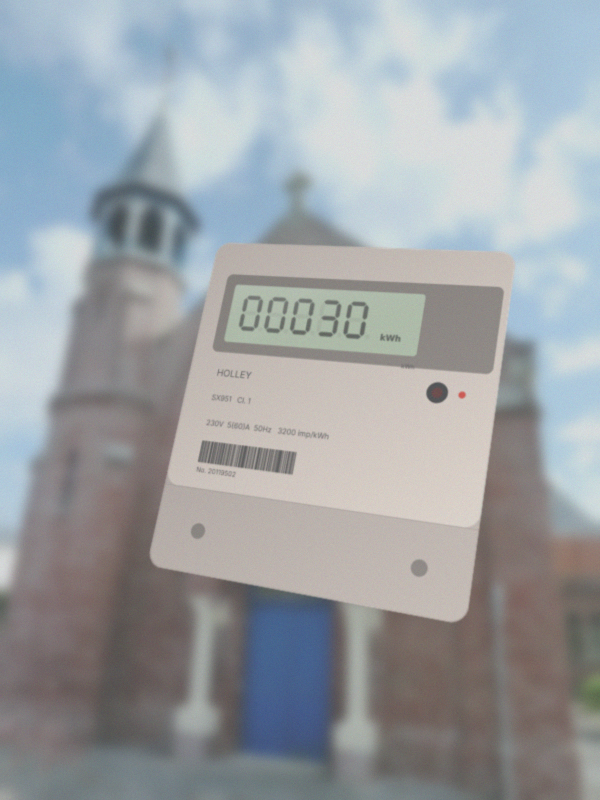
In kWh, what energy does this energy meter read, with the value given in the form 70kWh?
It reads 30kWh
